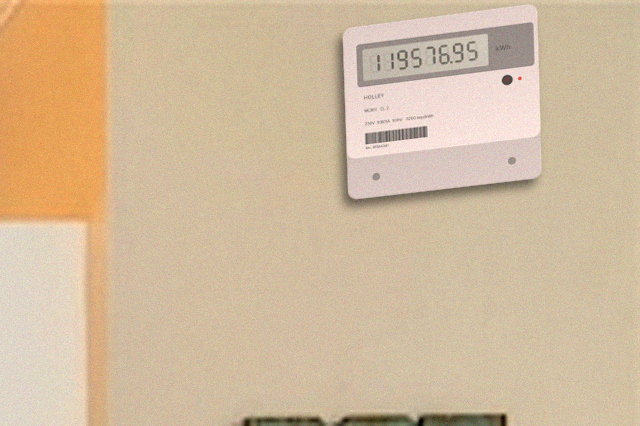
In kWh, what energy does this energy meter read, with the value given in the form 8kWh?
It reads 119576.95kWh
